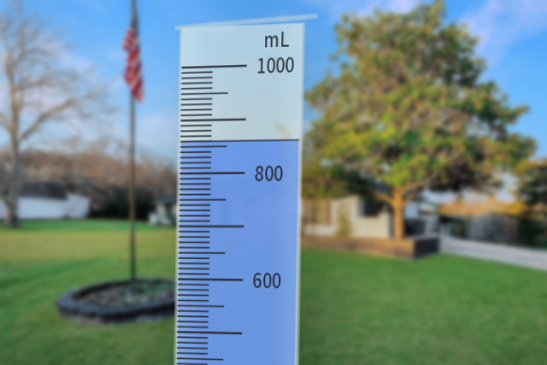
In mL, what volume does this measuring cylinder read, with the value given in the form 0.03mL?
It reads 860mL
